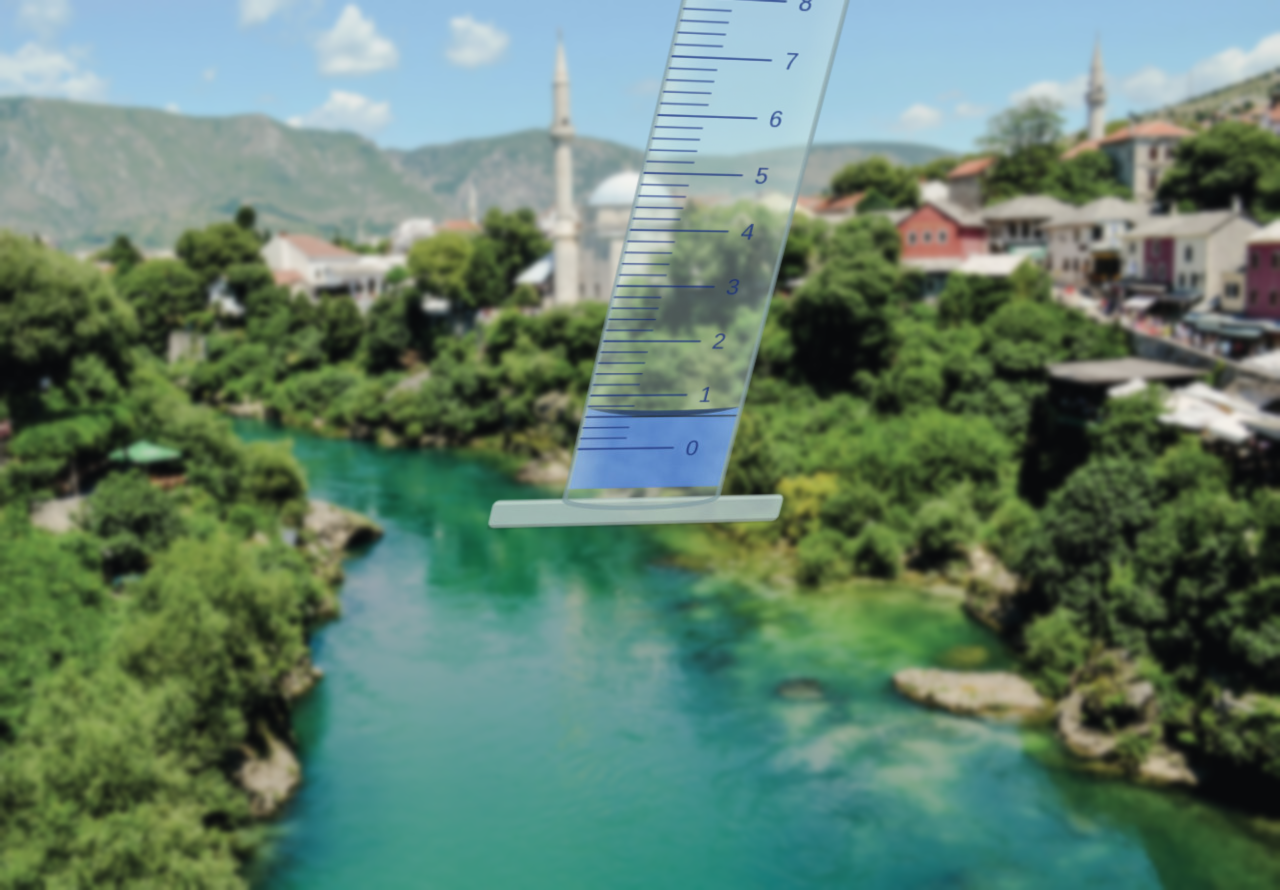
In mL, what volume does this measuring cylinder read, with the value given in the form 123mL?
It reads 0.6mL
